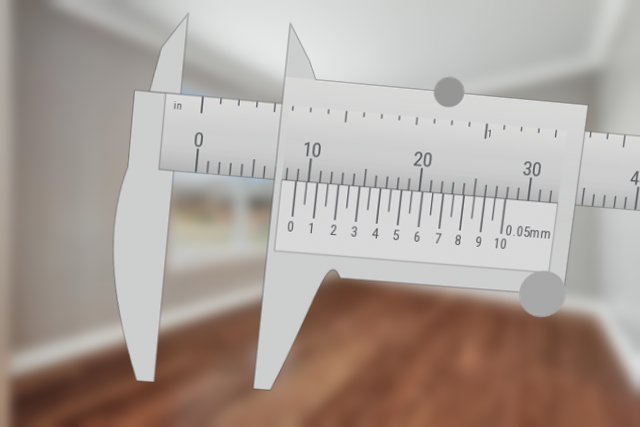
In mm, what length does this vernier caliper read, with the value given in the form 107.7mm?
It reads 8.9mm
